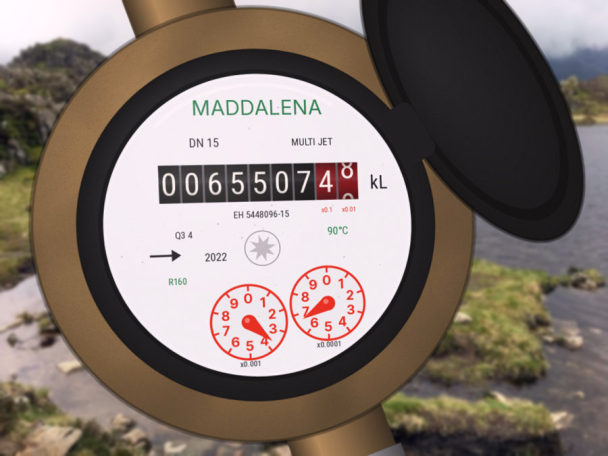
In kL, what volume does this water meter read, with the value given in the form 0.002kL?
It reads 65507.4836kL
